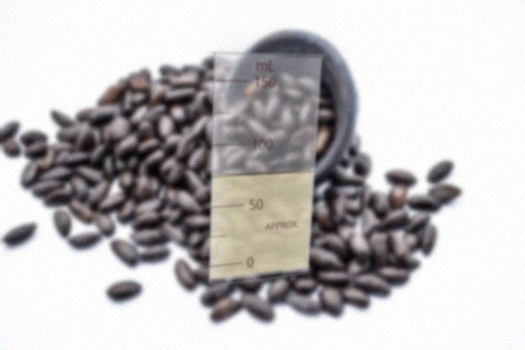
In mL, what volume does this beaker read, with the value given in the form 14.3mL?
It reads 75mL
